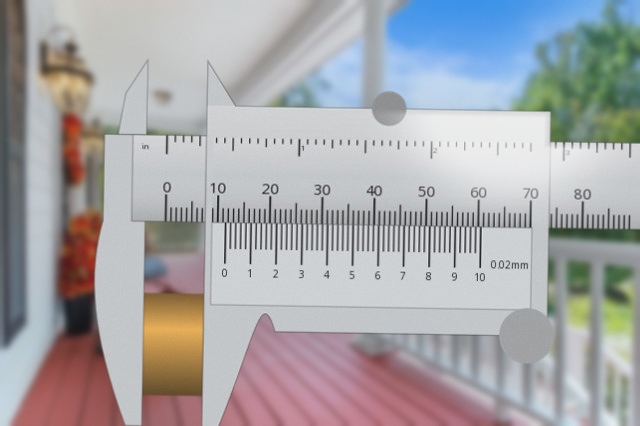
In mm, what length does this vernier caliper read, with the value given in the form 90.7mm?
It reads 11.5mm
